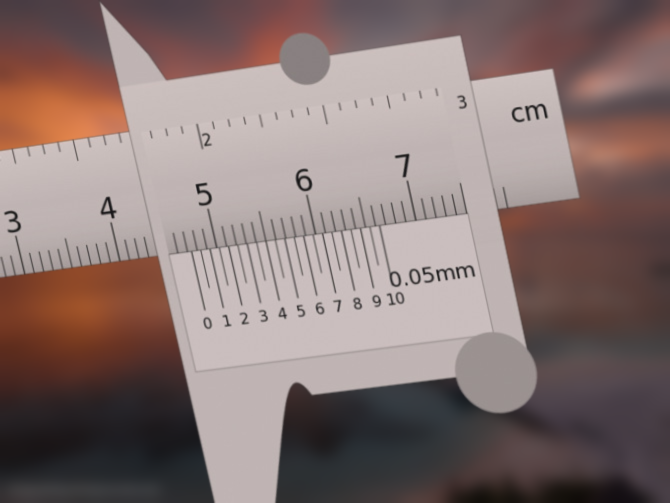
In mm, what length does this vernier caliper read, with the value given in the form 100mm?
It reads 47.4mm
